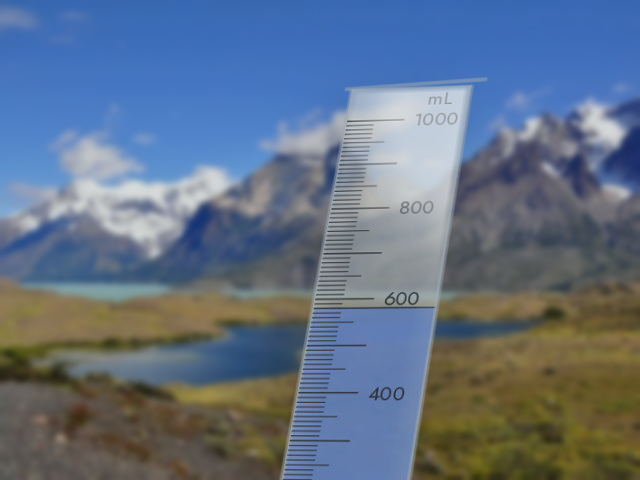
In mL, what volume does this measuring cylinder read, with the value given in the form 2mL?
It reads 580mL
